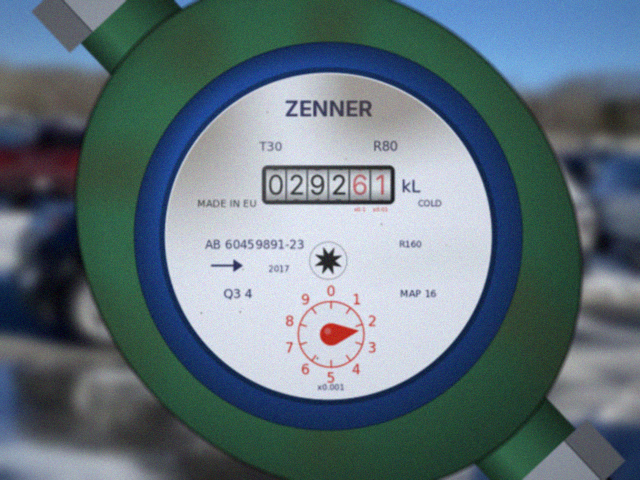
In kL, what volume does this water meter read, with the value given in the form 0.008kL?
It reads 292.612kL
